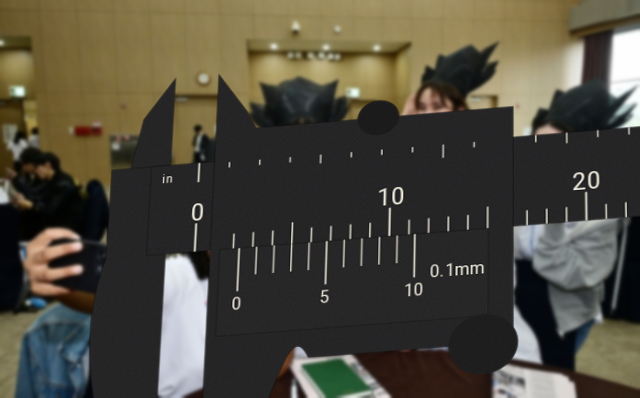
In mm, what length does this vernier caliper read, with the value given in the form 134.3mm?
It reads 2.3mm
